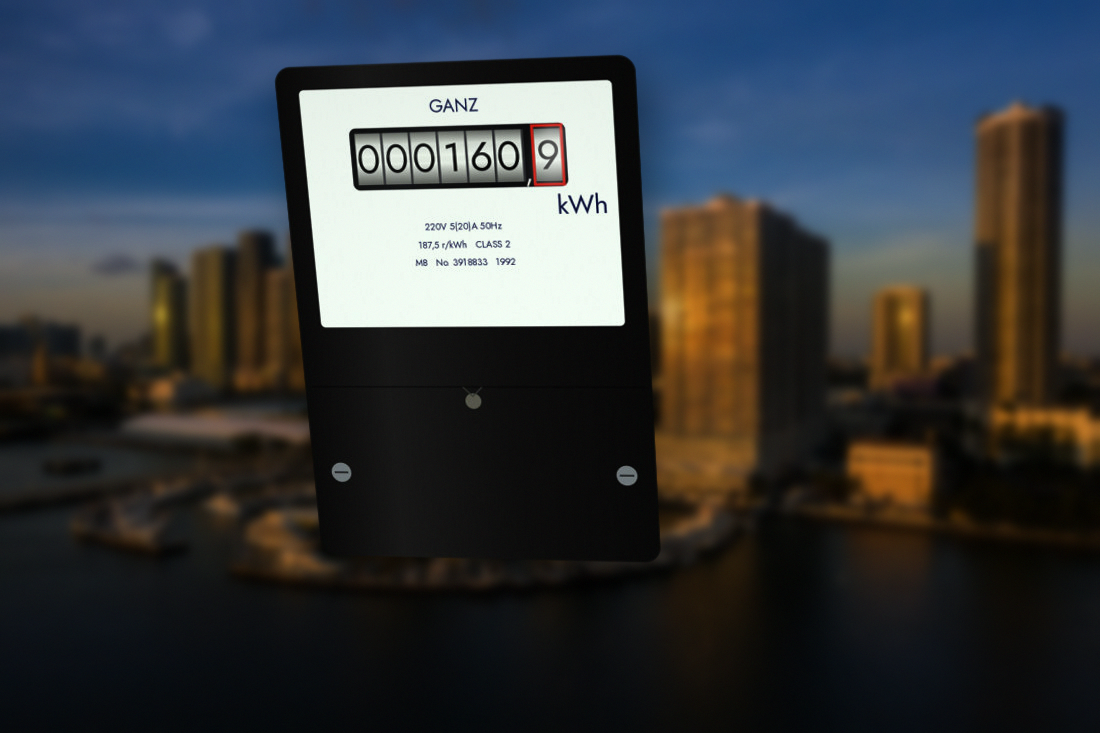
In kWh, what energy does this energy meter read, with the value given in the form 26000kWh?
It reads 160.9kWh
